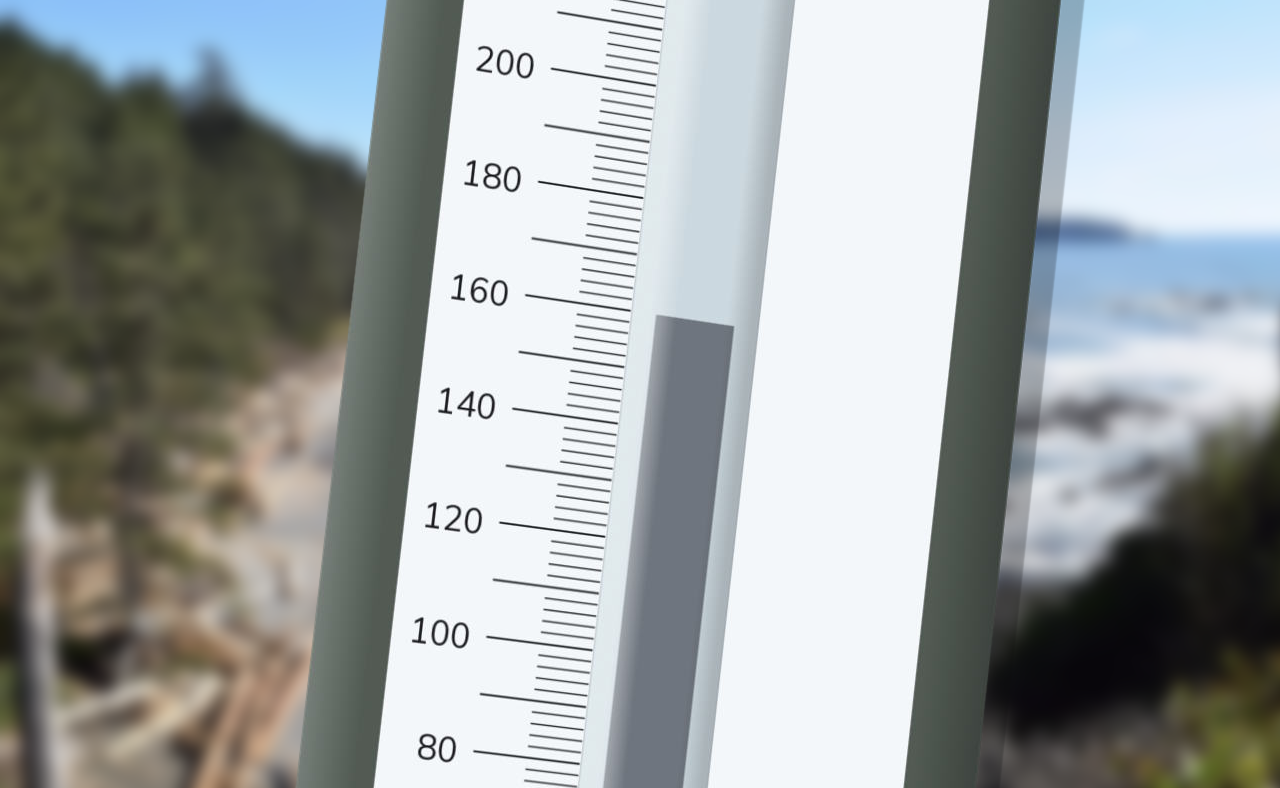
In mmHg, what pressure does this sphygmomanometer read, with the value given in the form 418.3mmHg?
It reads 160mmHg
